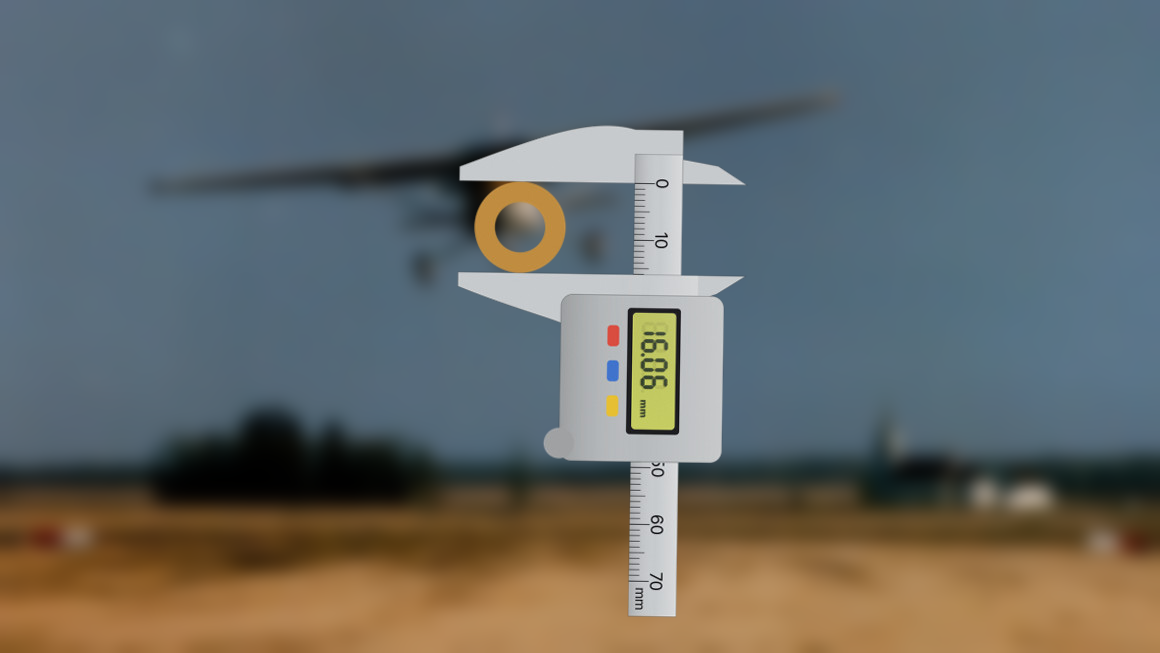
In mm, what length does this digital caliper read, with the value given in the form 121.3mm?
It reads 16.06mm
